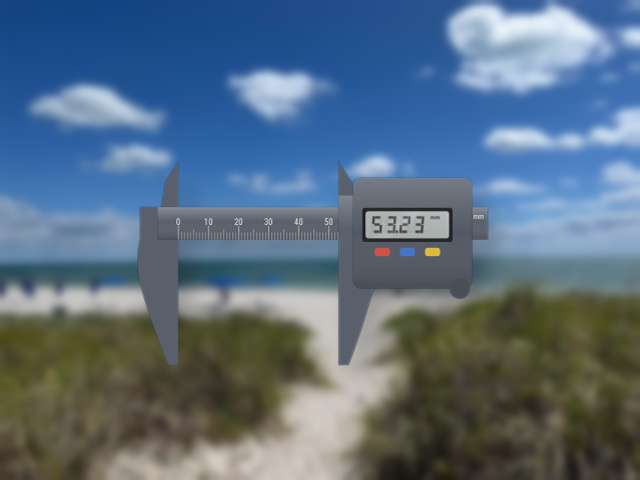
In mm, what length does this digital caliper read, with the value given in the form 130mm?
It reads 53.23mm
